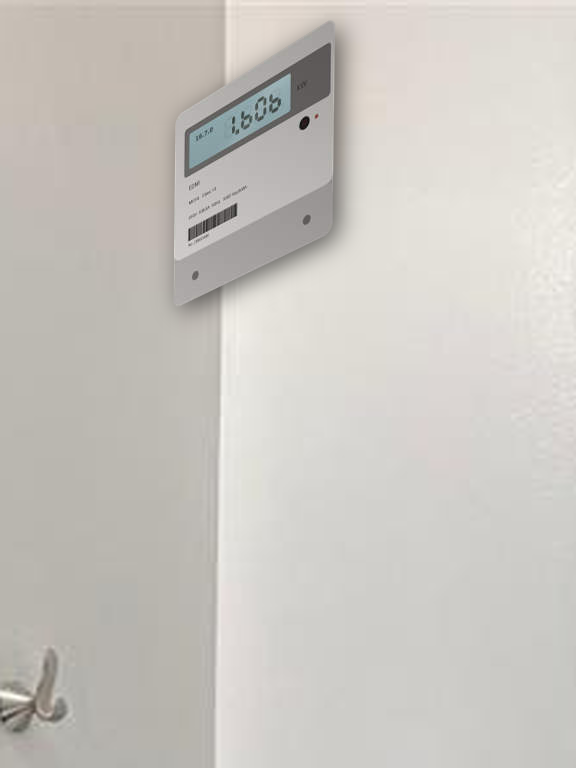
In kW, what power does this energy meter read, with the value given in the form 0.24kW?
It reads 1.606kW
